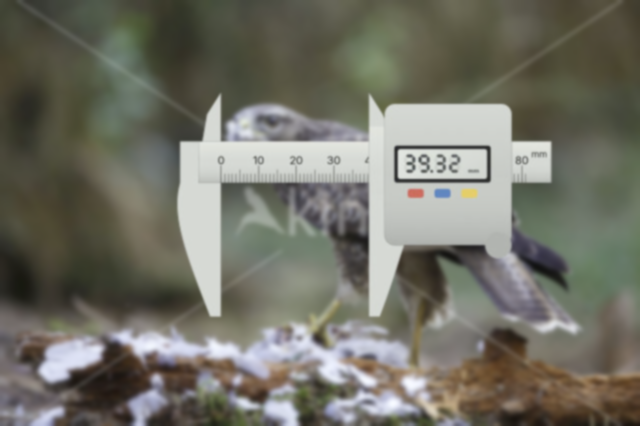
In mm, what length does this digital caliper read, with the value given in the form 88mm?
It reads 39.32mm
